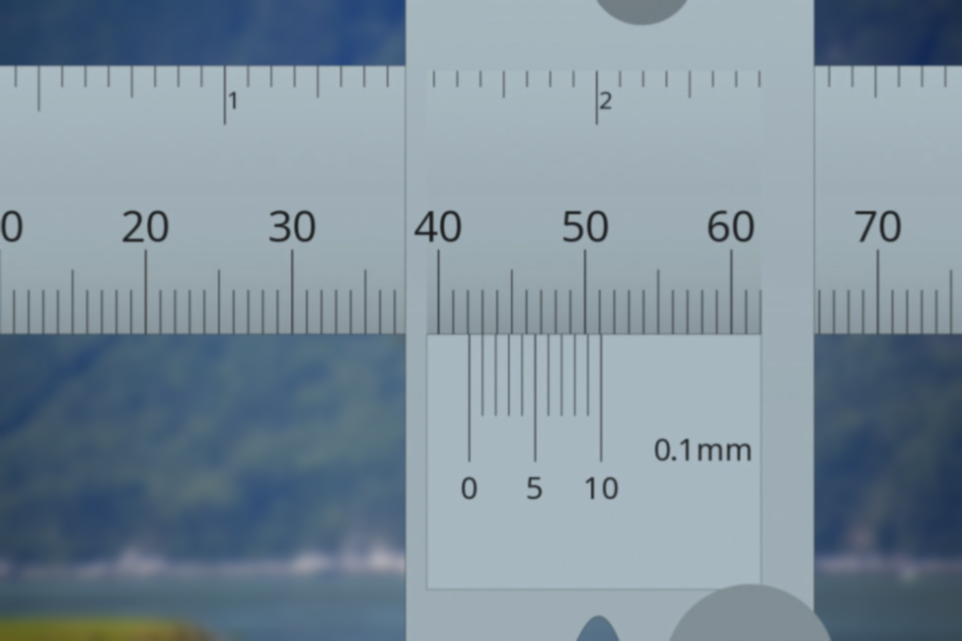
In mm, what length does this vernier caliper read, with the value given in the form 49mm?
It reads 42.1mm
